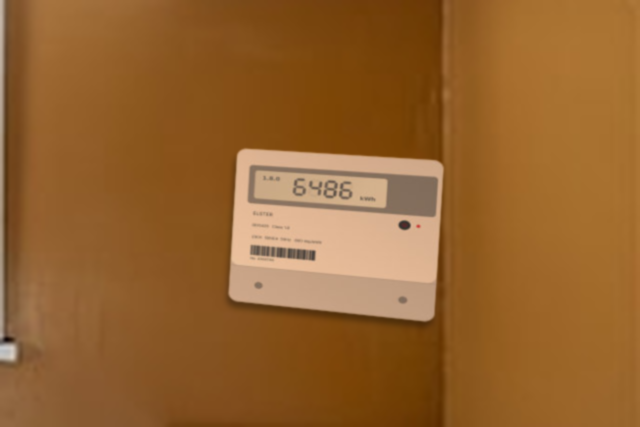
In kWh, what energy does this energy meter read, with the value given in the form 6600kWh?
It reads 6486kWh
